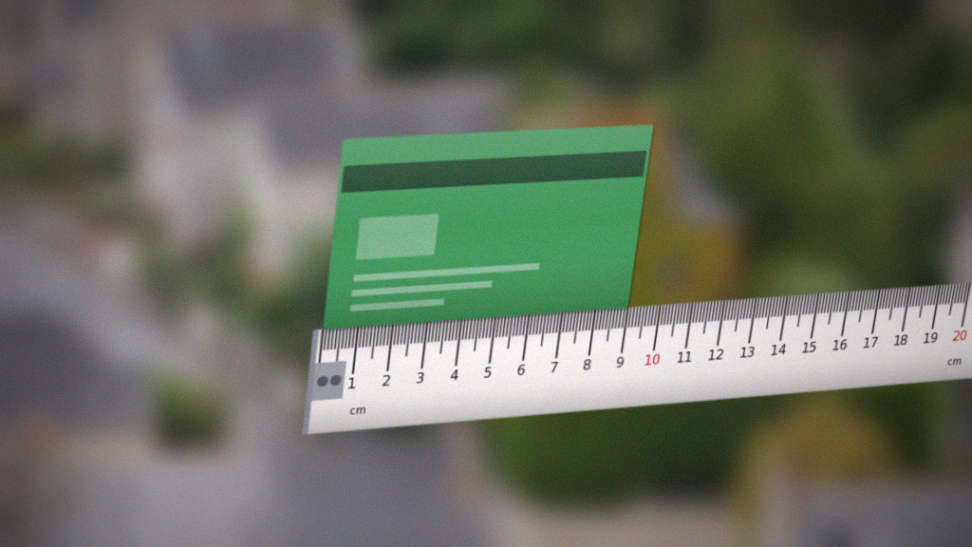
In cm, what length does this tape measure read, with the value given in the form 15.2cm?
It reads 9cm
